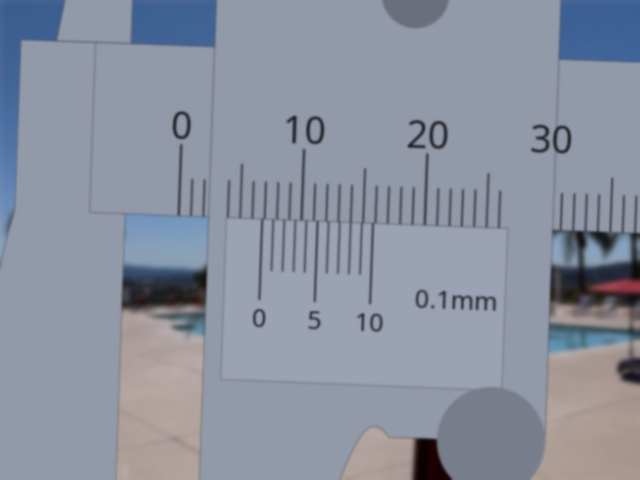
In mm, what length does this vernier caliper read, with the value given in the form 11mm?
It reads 6.8mm
